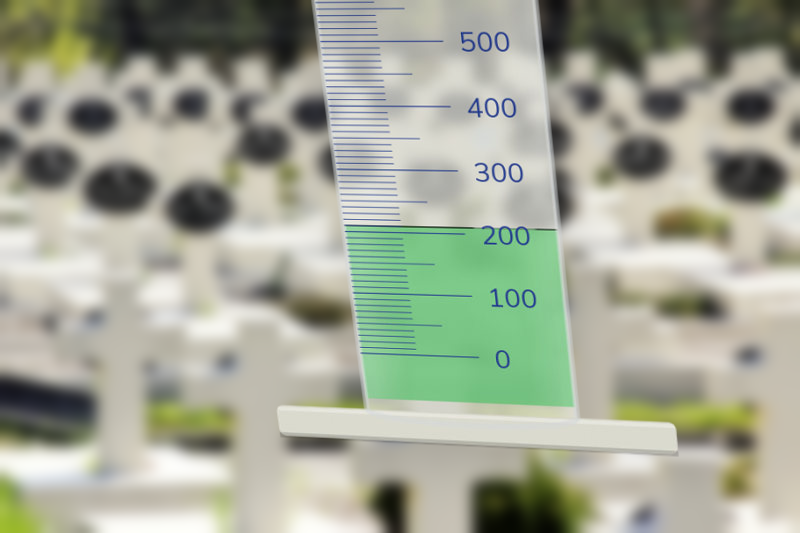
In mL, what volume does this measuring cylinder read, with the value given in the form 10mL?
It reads 210mL
